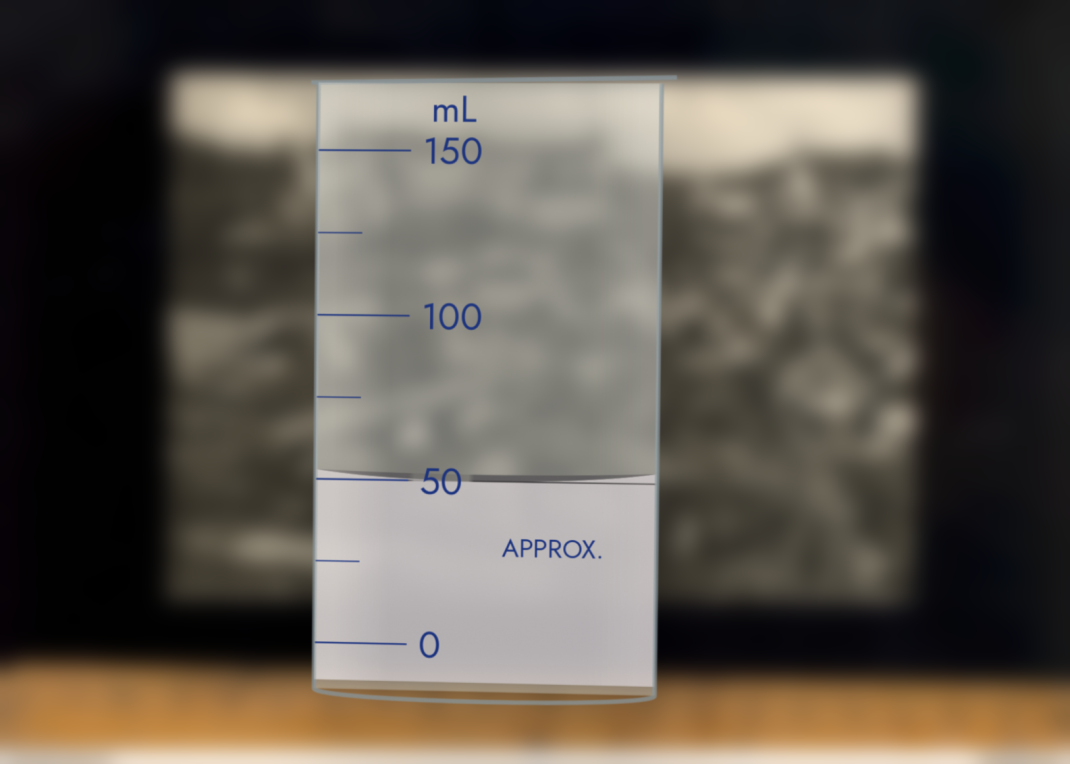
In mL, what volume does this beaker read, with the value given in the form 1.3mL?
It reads 50mL
